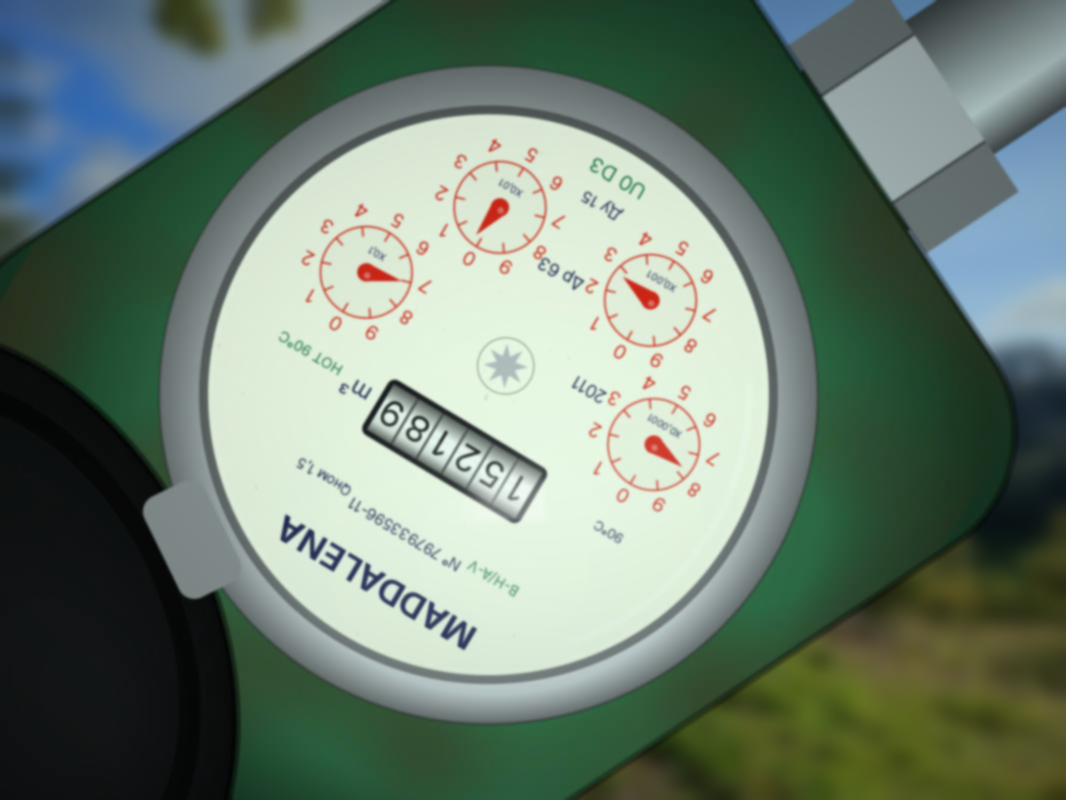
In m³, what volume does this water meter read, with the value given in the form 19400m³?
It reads 152189.7027m³
